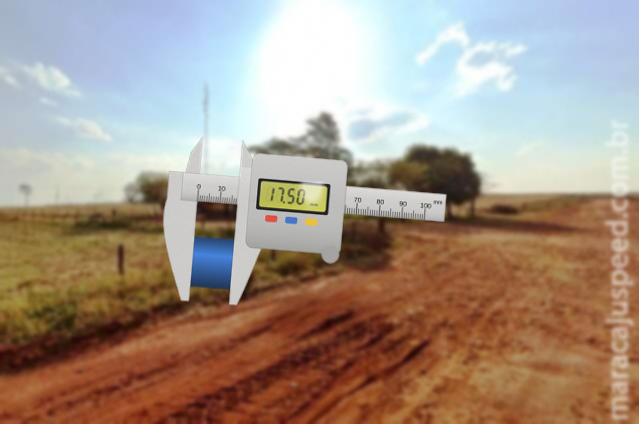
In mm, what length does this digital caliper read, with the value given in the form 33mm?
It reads 17.50mm
